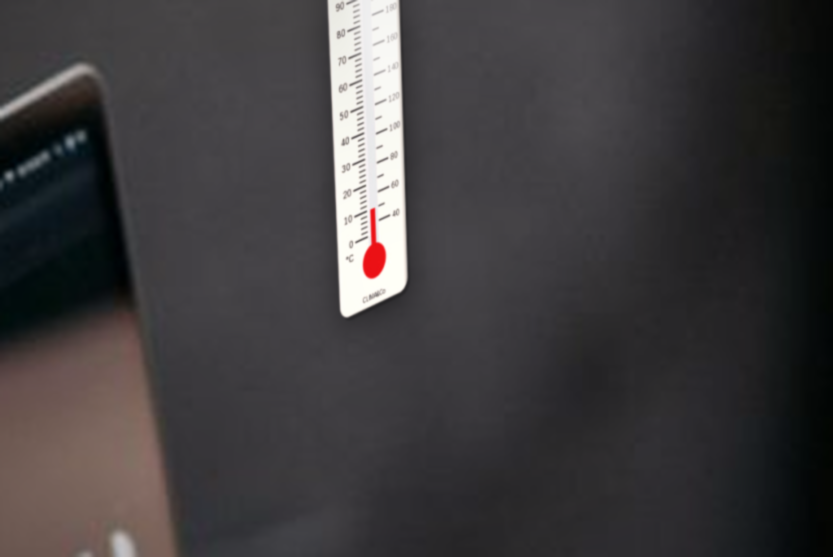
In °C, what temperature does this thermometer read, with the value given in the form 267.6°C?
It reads 10°C
